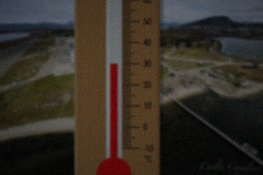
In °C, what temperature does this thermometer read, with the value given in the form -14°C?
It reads 30°C
